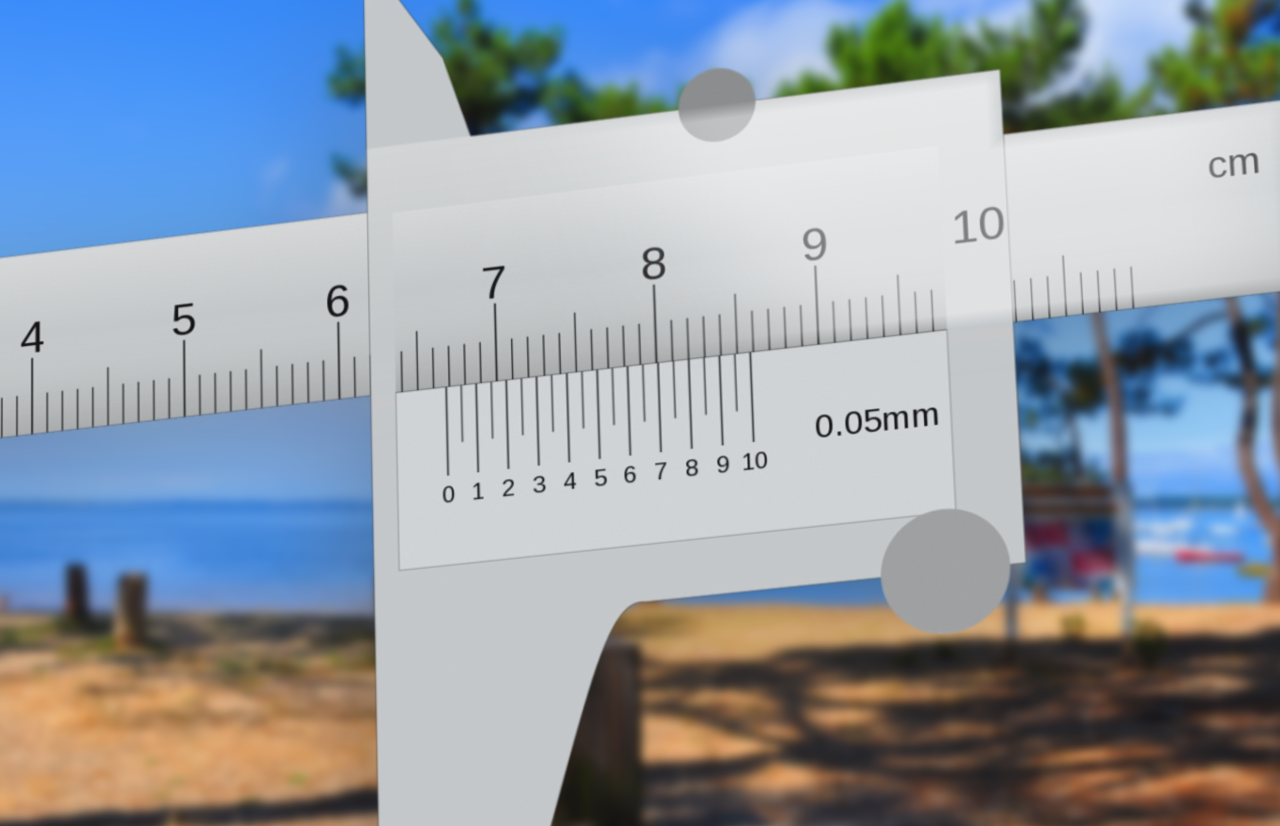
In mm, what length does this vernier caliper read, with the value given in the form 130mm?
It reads 66.8mm
